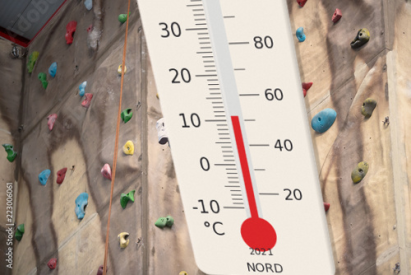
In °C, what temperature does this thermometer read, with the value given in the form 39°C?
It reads 11°C
